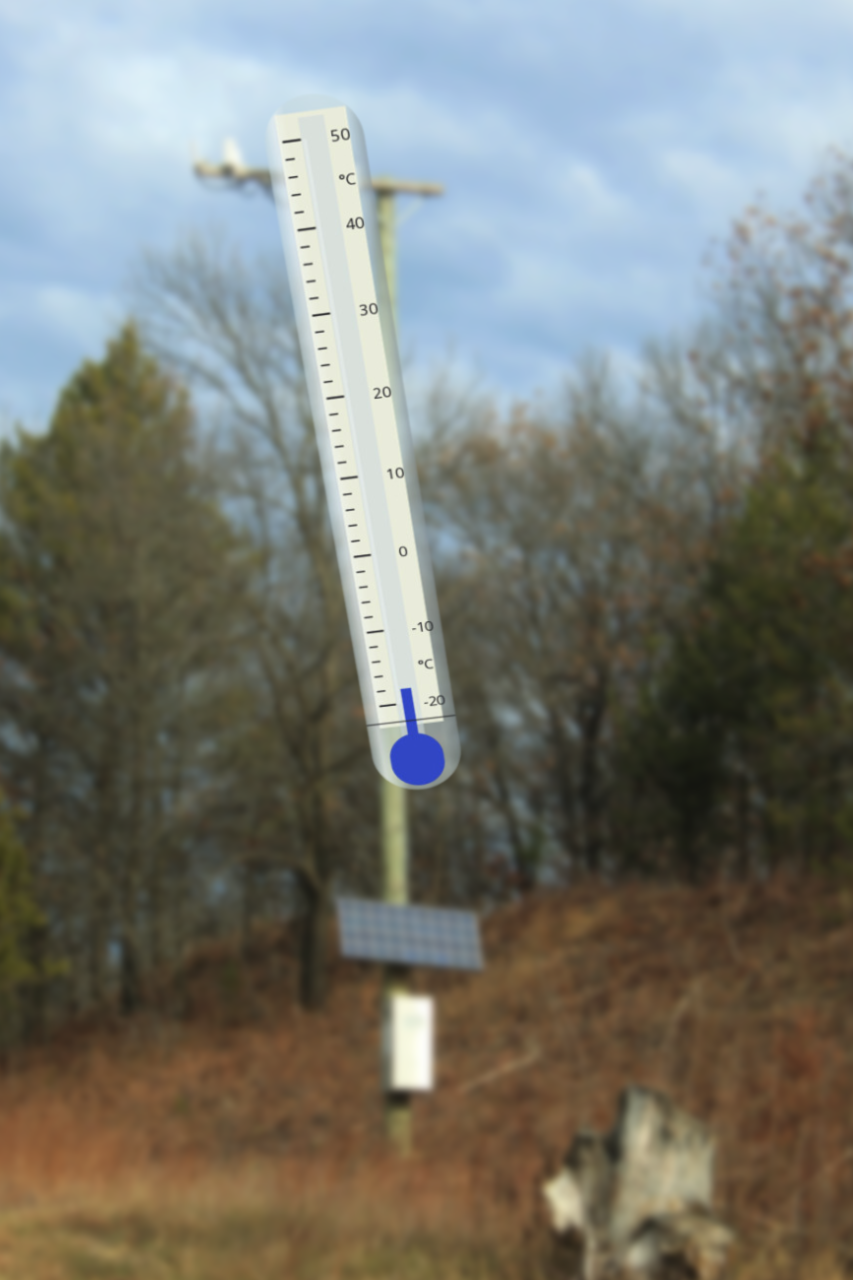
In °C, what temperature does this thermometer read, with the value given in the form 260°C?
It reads -18°C
